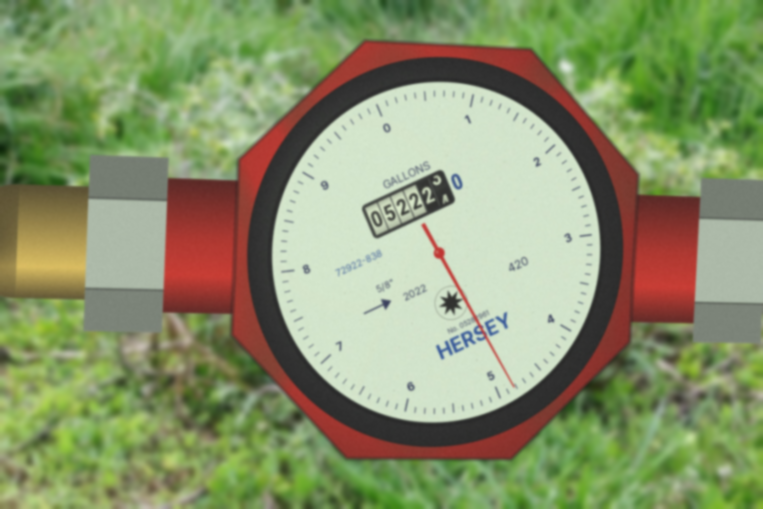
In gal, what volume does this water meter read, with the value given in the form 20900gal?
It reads 522234.8gal
